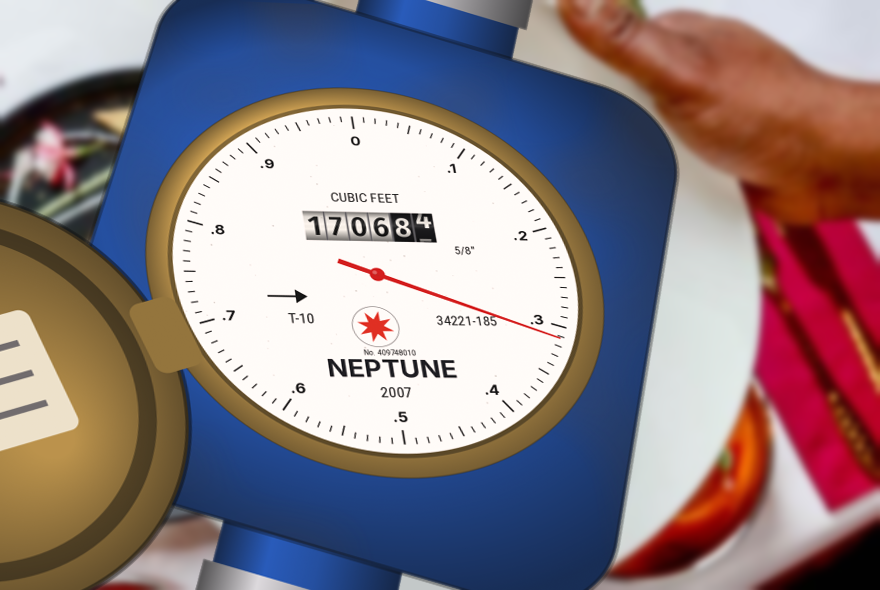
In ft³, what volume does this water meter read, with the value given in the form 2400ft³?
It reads 170684.31ft³
